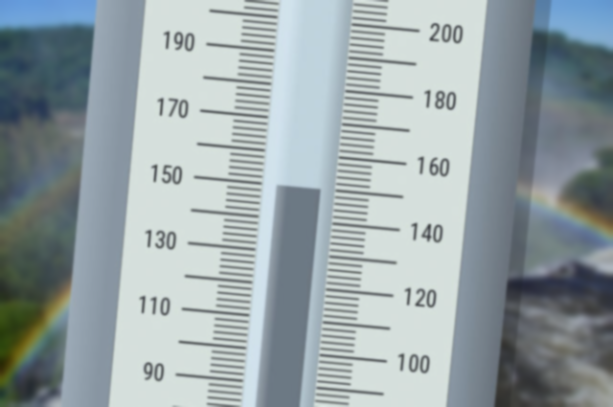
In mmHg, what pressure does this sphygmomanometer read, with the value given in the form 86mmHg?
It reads 150mmHg
